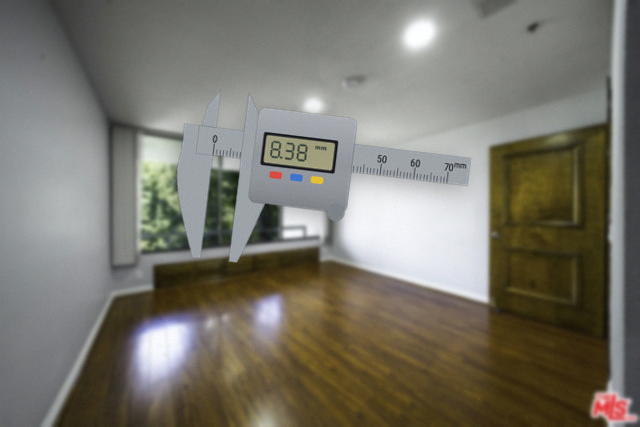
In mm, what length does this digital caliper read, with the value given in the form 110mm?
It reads 8.38mm
